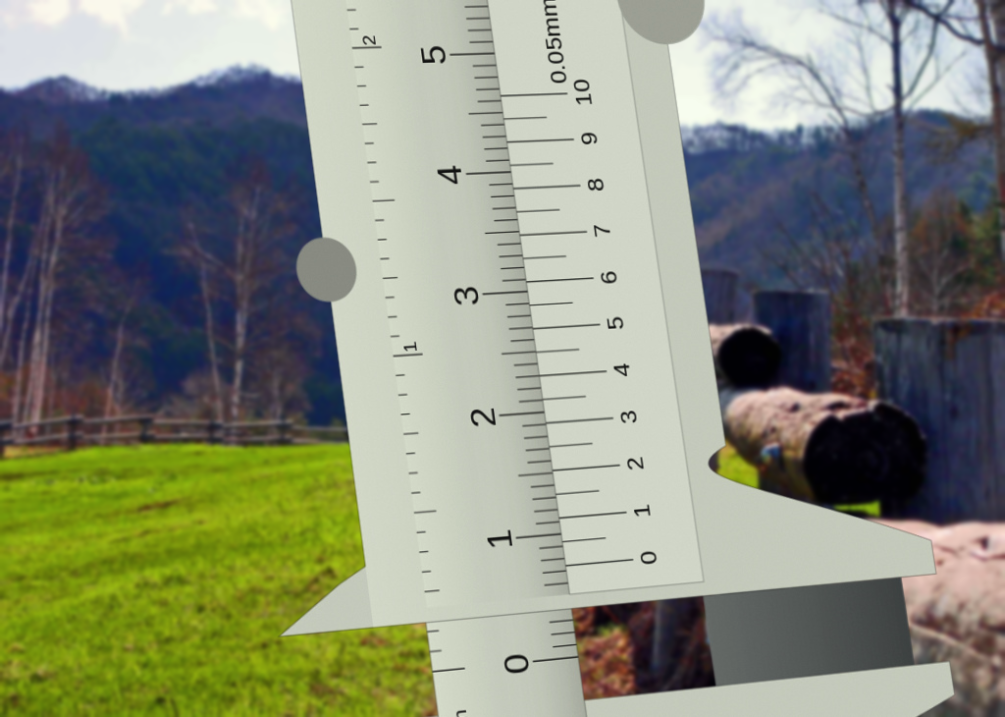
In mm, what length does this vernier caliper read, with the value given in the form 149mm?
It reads 7.4mm
